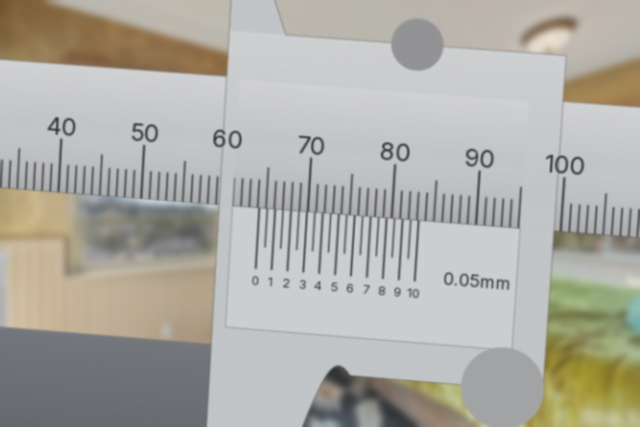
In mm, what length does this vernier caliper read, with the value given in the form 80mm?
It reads 64.2mm
